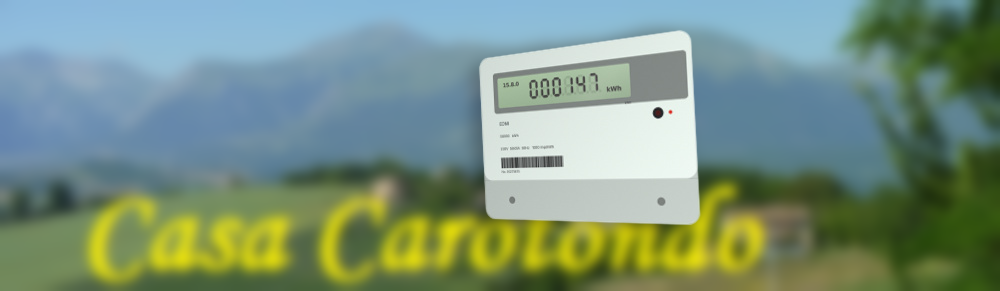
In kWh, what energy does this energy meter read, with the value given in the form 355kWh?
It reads 147kWh
